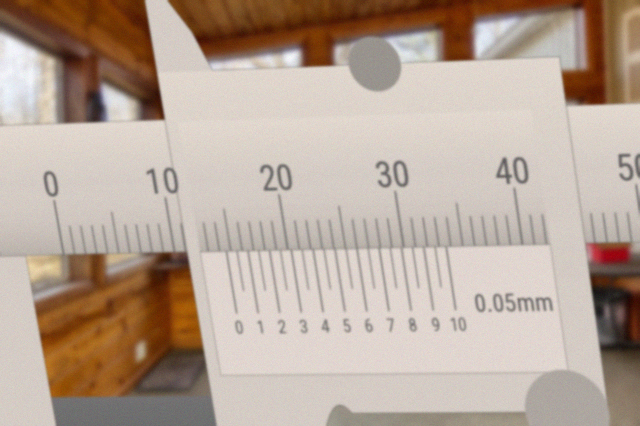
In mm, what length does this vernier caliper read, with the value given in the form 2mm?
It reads 14.6mm
